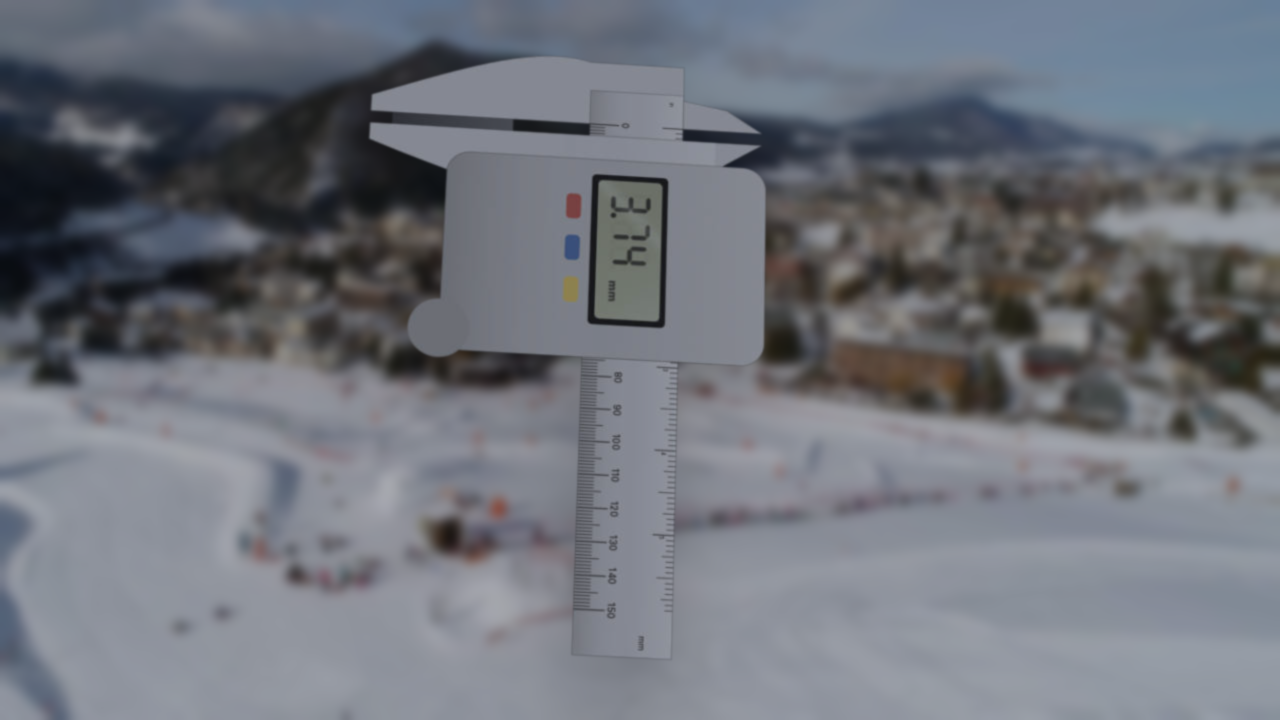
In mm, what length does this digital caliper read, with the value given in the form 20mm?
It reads 3.74mm
